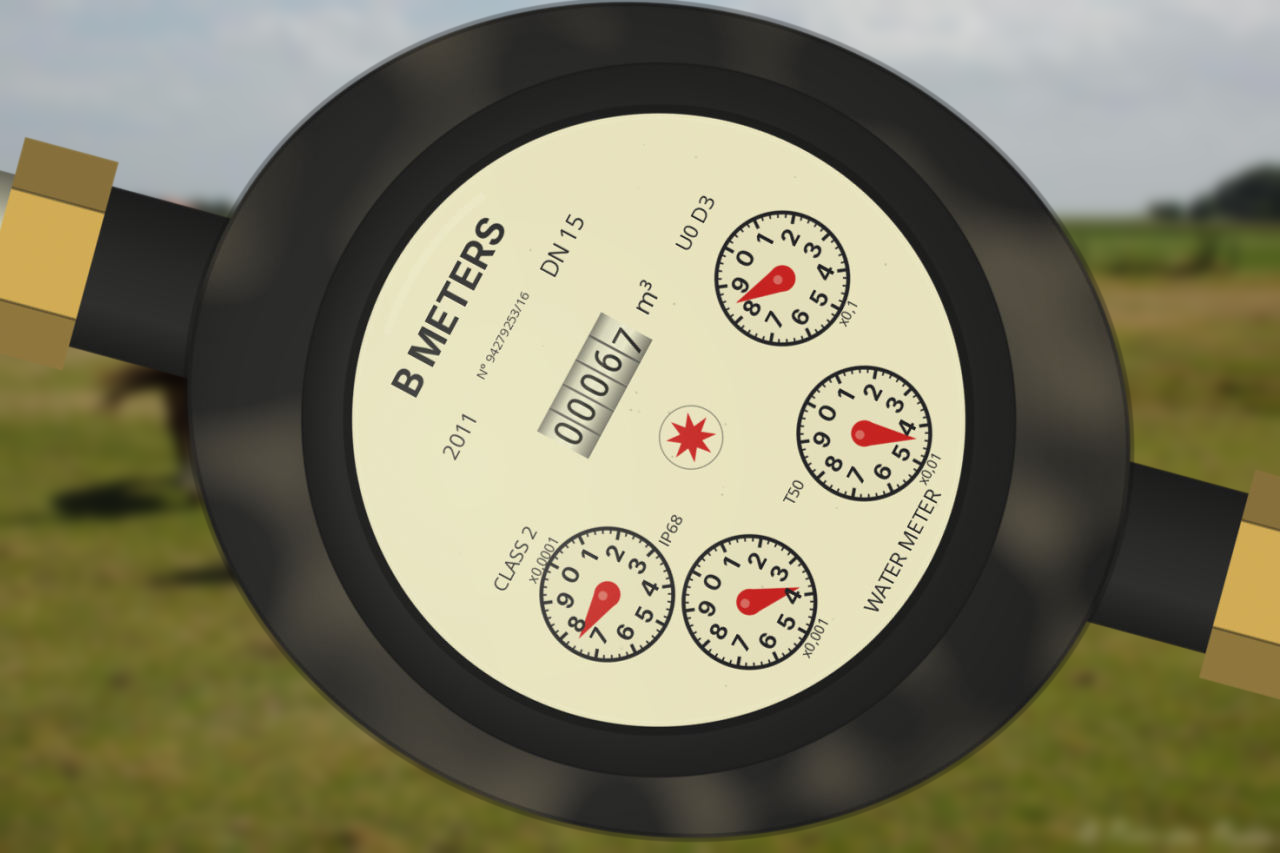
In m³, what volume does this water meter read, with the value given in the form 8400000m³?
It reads 66.8437m³
